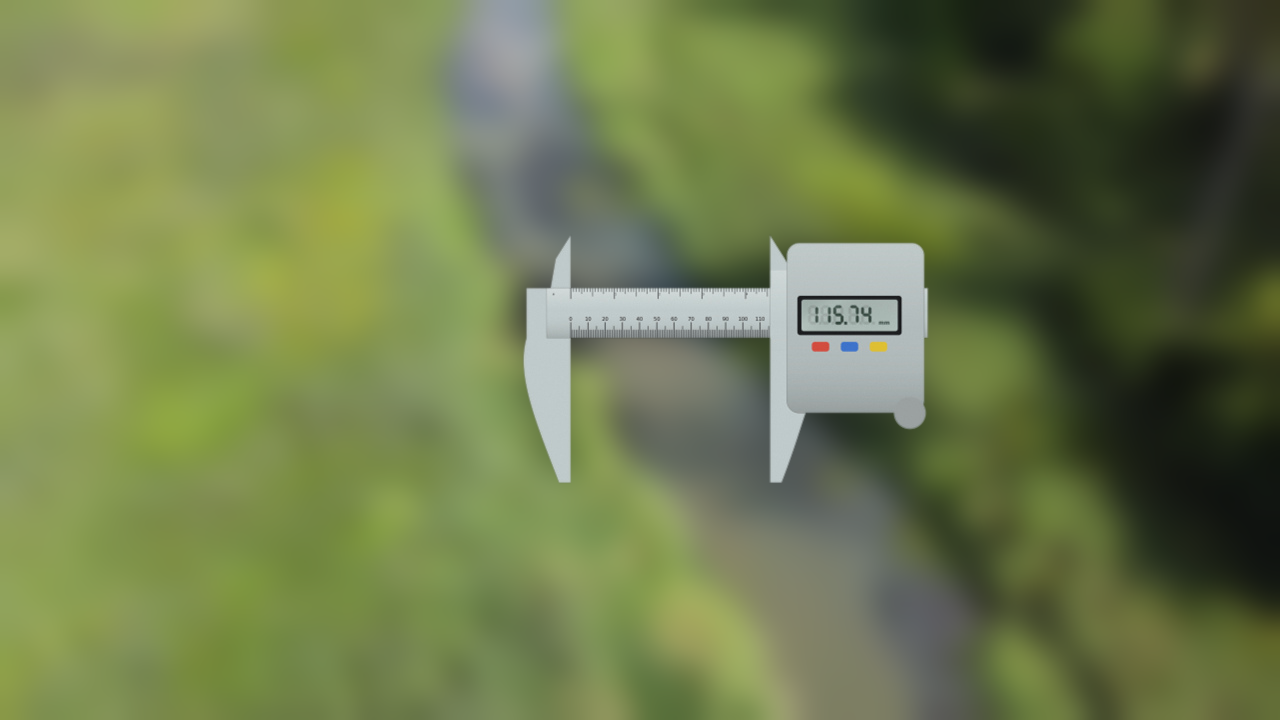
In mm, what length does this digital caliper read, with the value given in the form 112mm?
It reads 115.74mm
